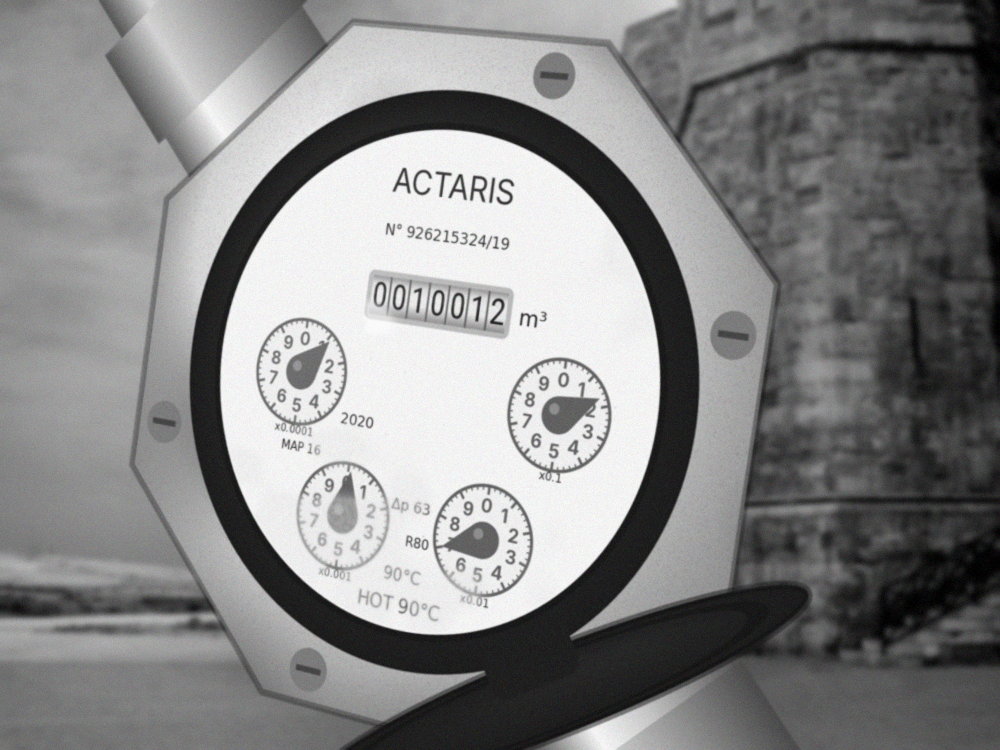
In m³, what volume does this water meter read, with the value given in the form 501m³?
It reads 10012.1701m³
